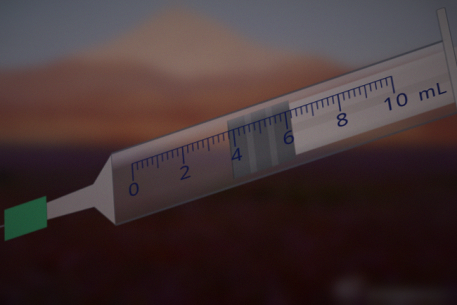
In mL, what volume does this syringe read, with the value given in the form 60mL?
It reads 3.8mL
